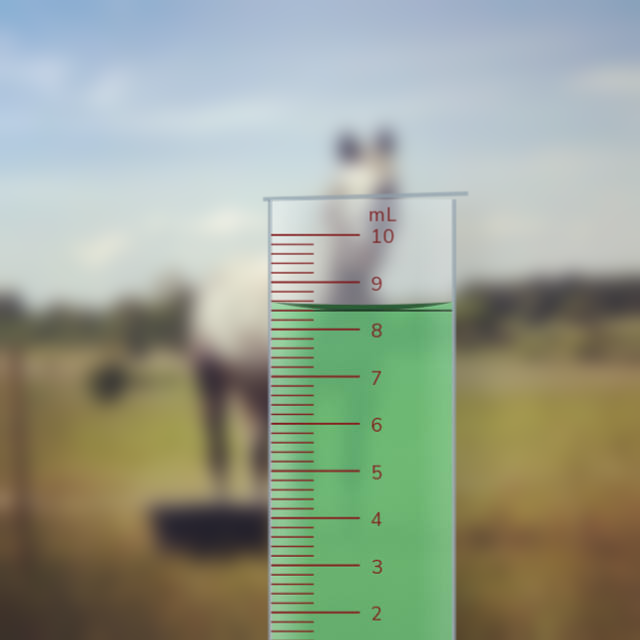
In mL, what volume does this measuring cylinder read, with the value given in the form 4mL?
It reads 8.4mL
